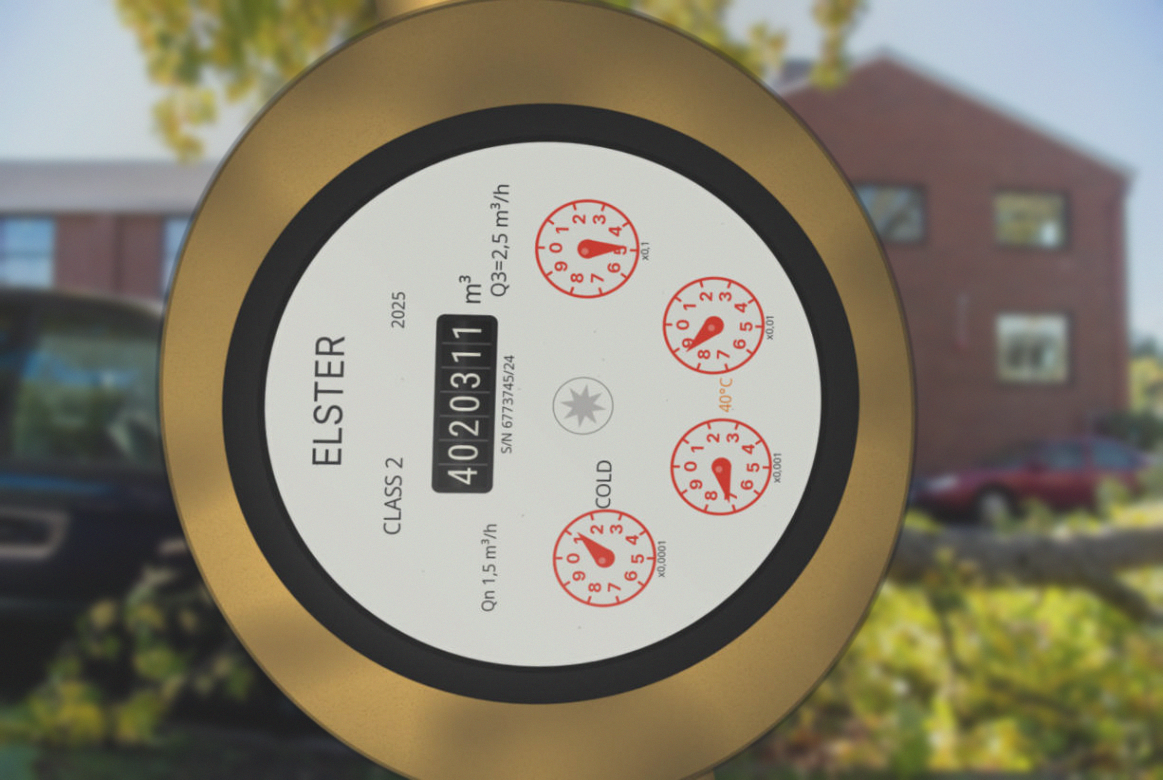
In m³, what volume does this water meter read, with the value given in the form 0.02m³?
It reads 4020311.4871m³
